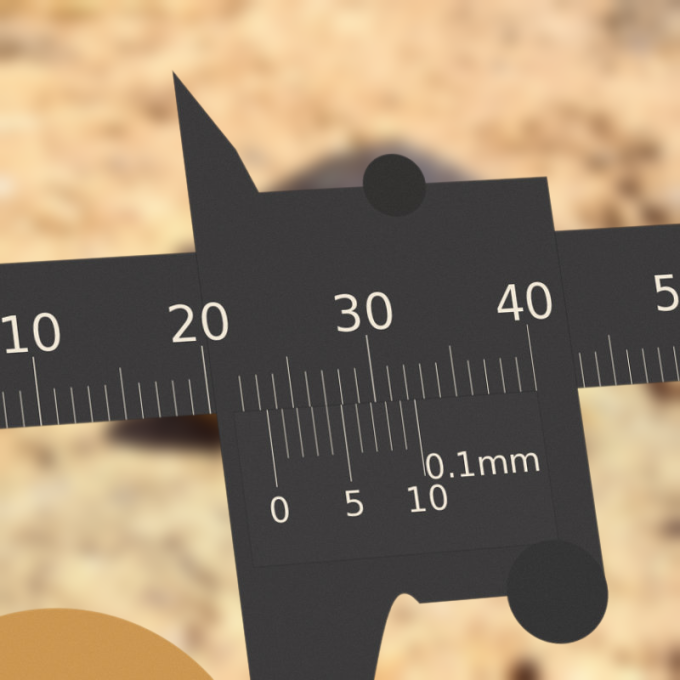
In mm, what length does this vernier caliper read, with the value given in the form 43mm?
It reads 23.4mm
